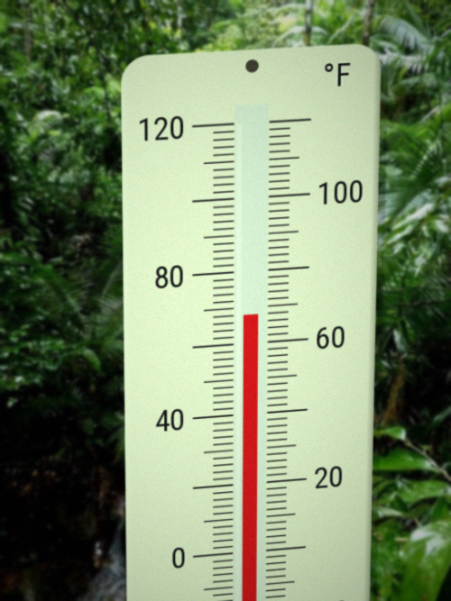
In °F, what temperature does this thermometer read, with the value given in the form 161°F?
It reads 68°F
